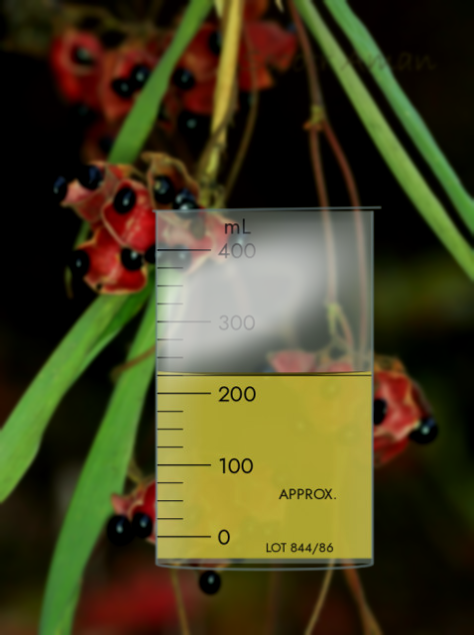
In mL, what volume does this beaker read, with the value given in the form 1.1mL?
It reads 225mL
